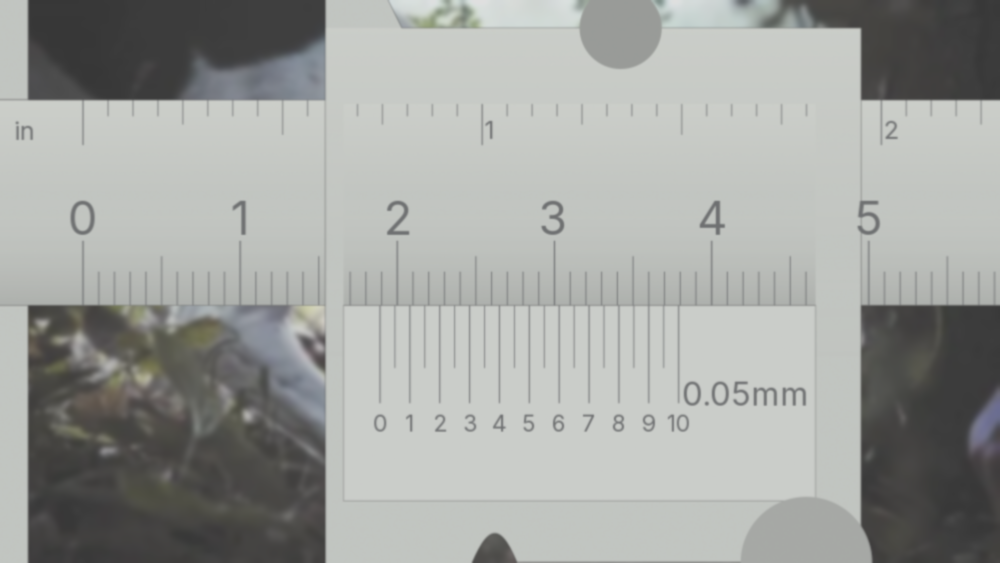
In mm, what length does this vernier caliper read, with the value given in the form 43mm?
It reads 18.9mm
